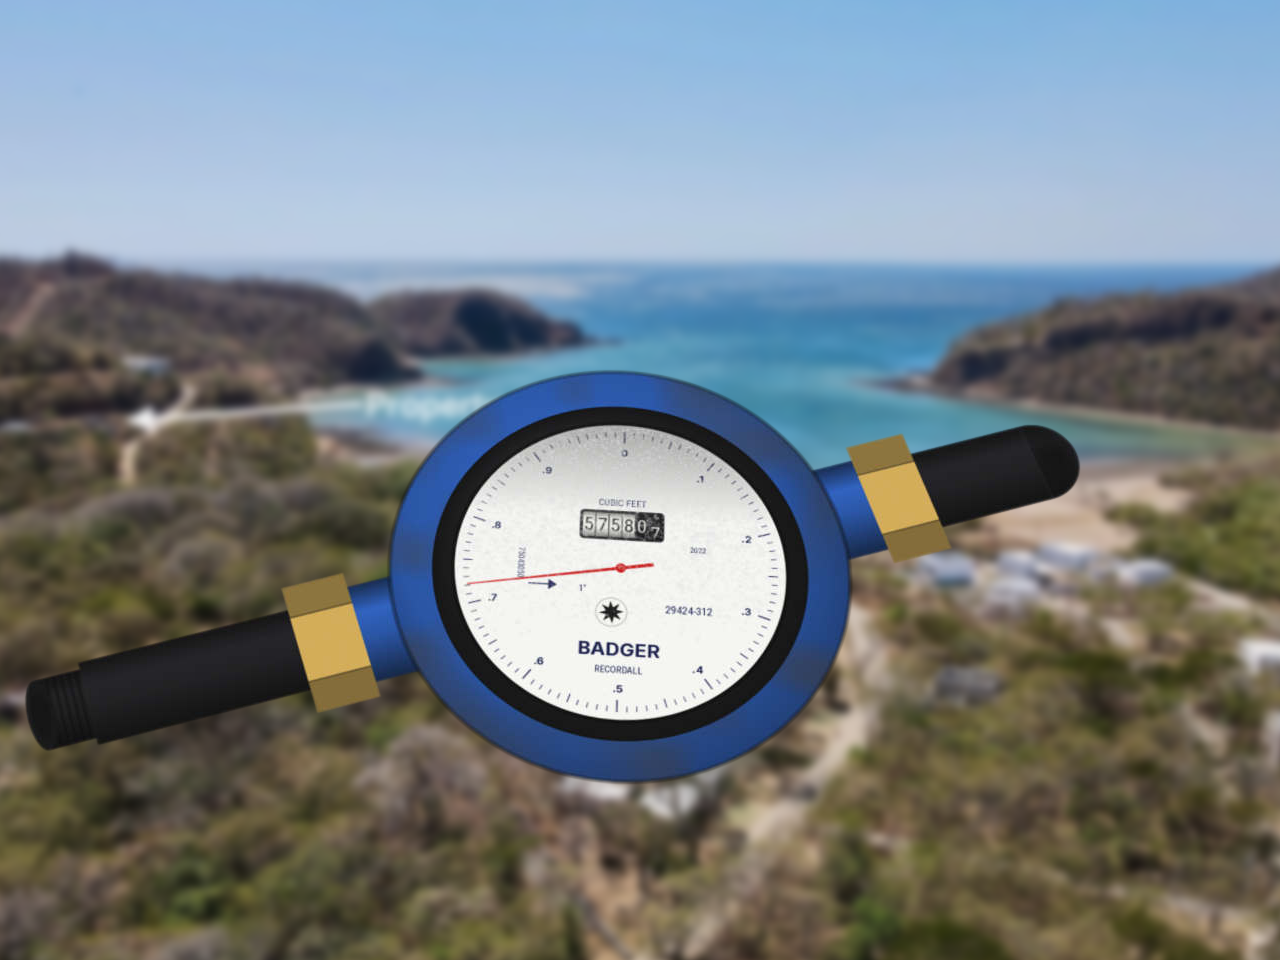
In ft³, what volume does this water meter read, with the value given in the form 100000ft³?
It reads 575806.72ft³
